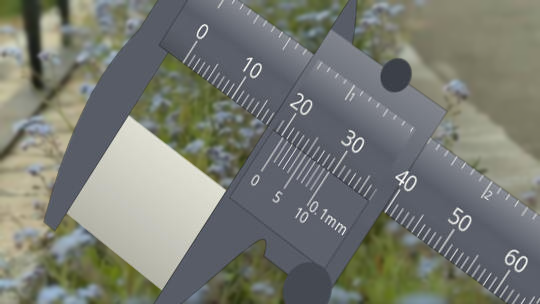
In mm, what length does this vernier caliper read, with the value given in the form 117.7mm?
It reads 20.4mm
